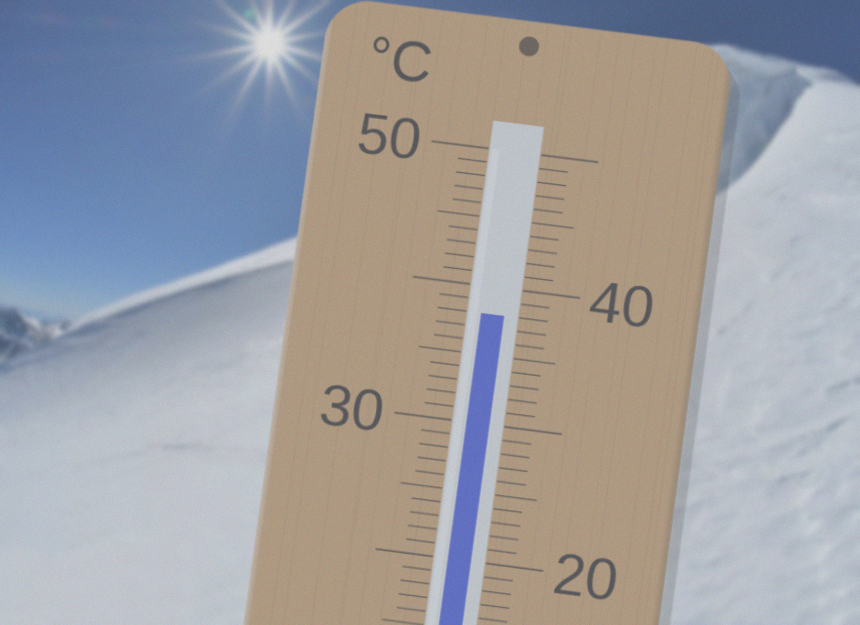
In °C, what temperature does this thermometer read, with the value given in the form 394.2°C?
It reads 38°C
